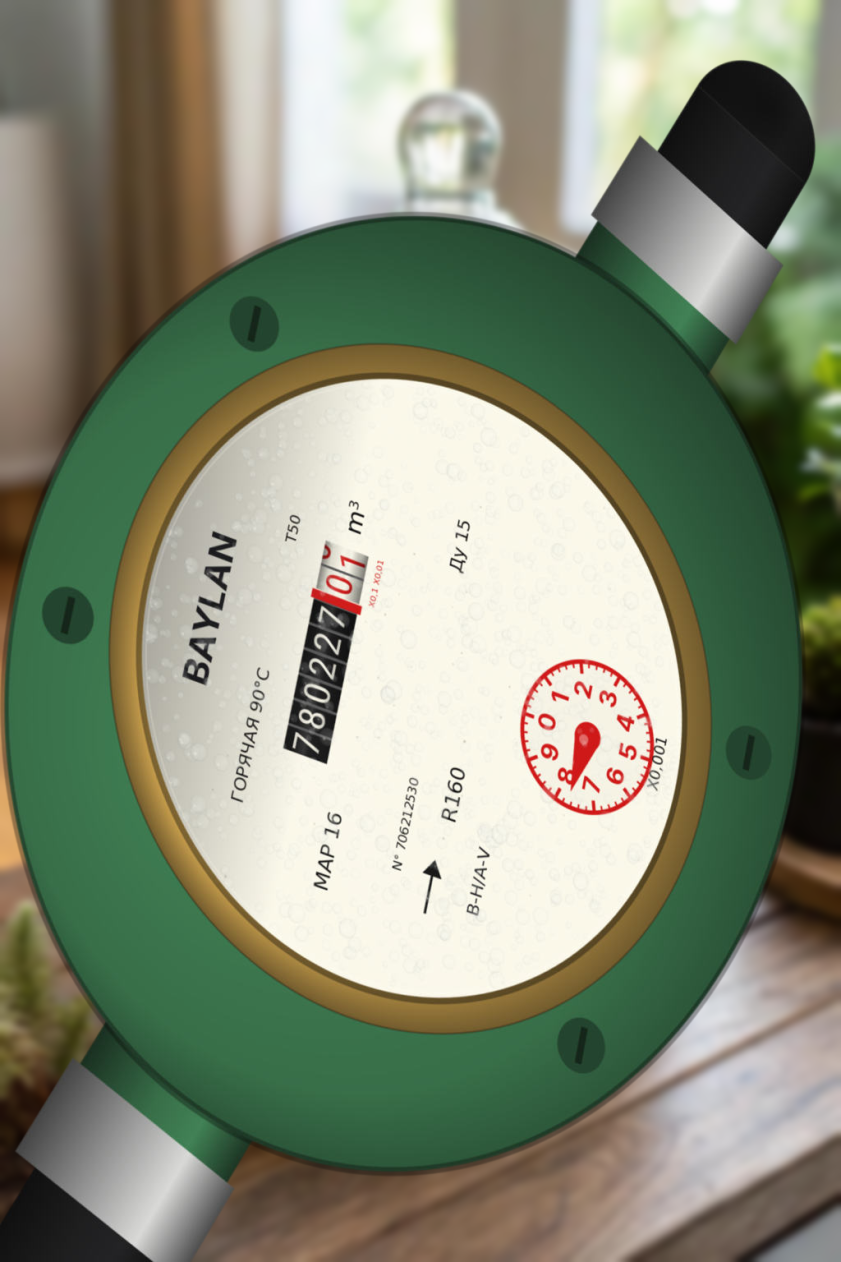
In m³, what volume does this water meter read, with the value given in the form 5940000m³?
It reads 780227.007m³
